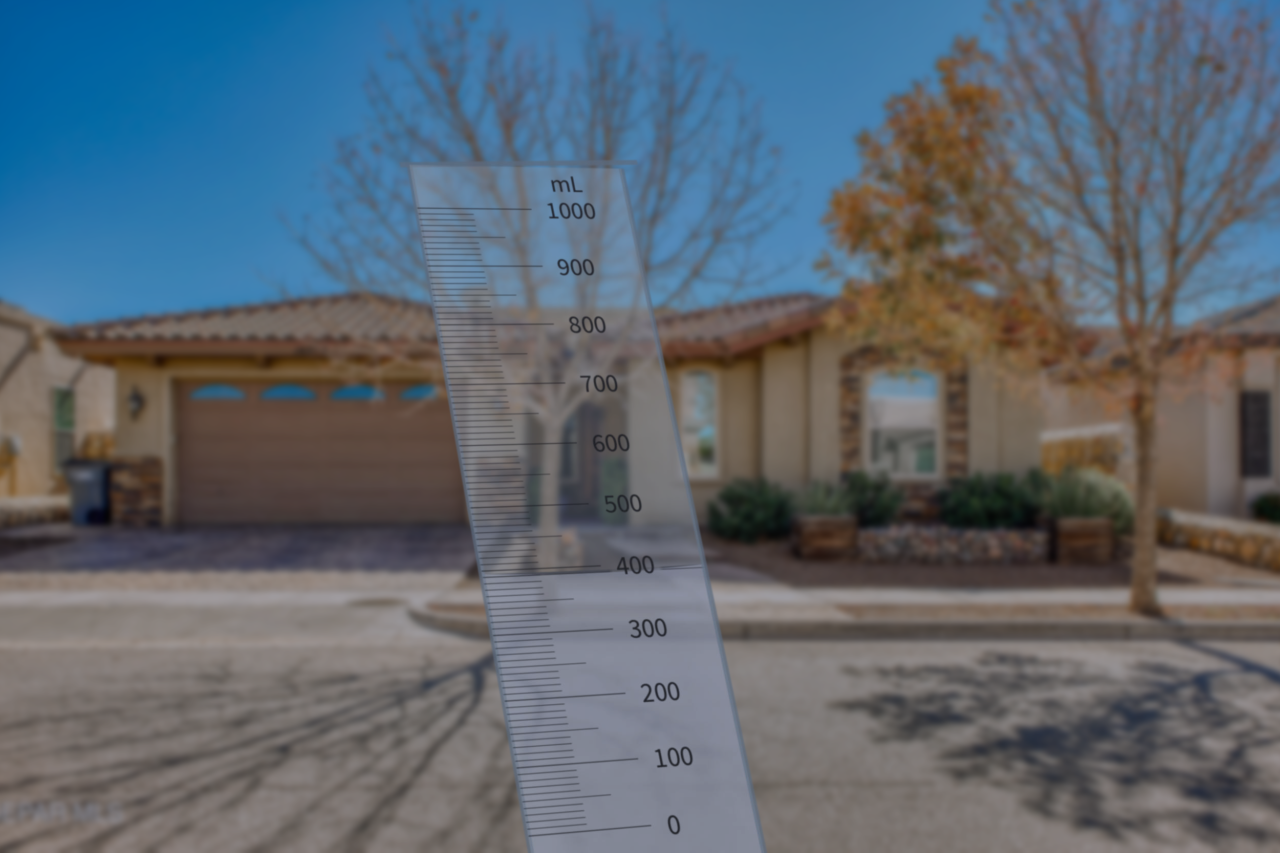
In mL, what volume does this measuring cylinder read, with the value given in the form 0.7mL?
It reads 390mL
